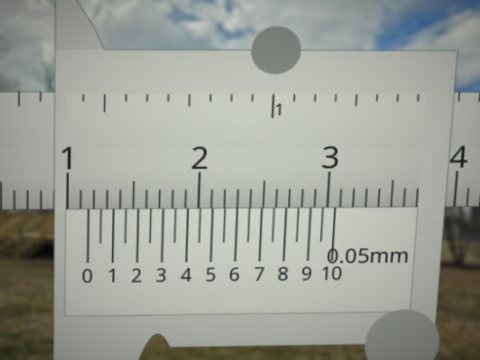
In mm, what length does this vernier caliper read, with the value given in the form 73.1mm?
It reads 11.6mm
